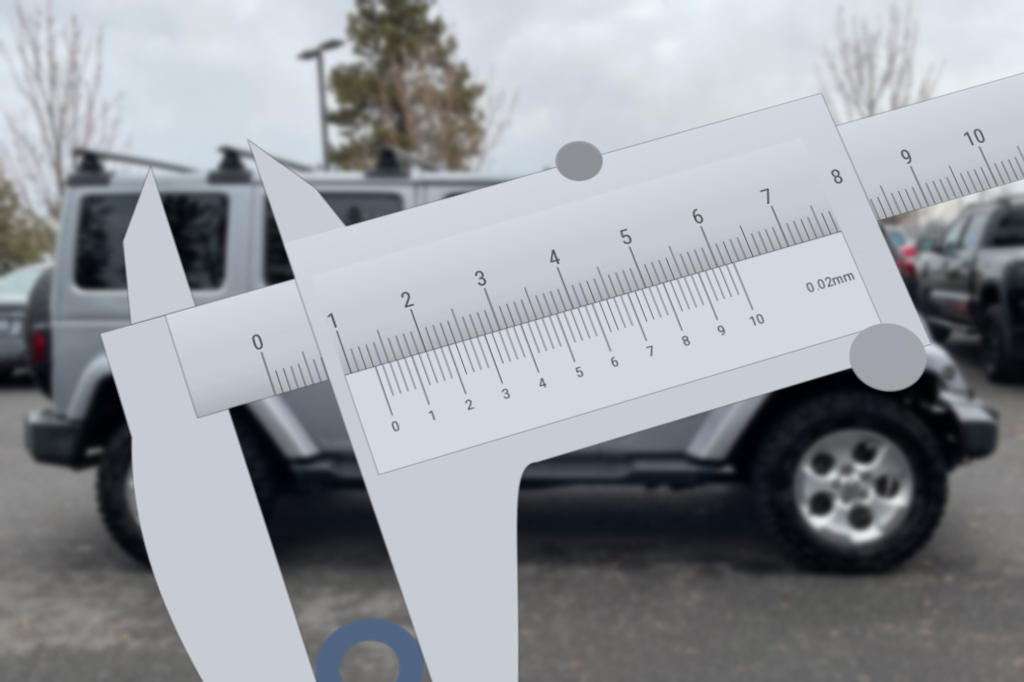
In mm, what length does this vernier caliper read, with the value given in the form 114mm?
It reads 13.2mm
